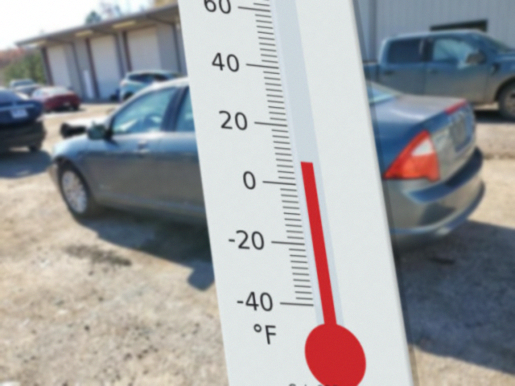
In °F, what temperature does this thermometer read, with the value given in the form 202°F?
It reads 8°F
